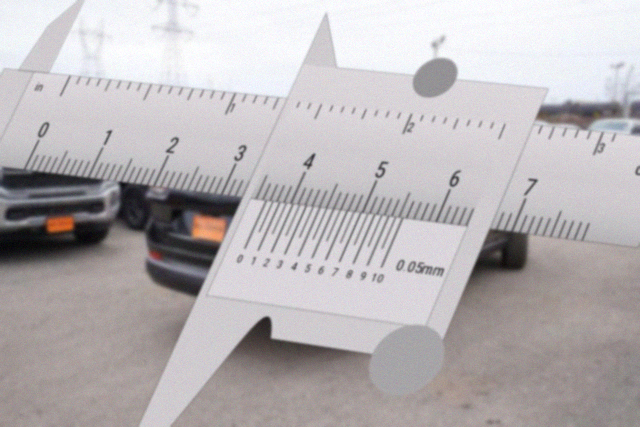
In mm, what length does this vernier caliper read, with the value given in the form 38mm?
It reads 36.5mm
